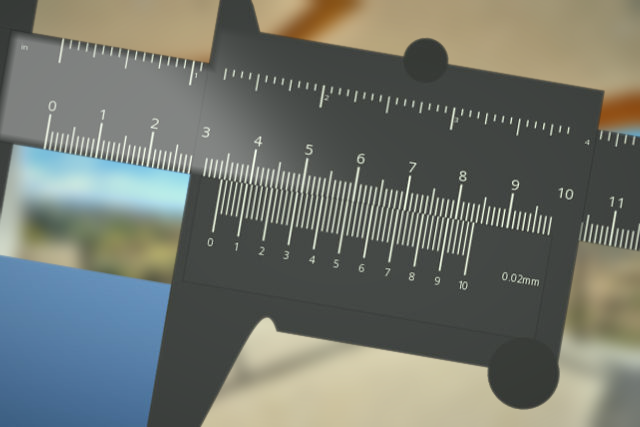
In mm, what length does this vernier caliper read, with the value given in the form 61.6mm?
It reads 34.5mm
